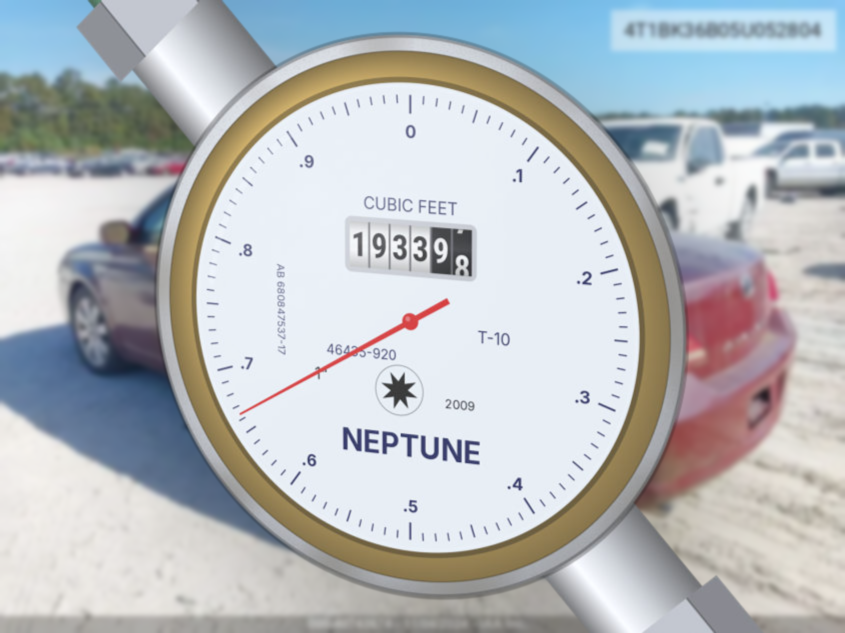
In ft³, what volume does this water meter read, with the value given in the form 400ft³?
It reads 193397.66ft³
